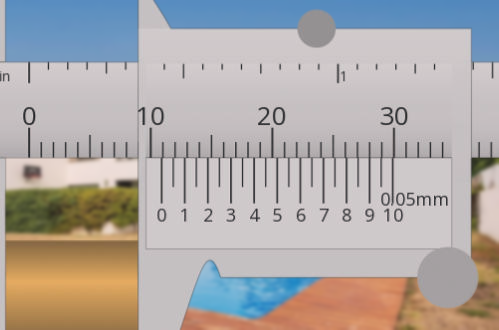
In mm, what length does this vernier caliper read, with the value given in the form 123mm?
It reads 10.9mm
